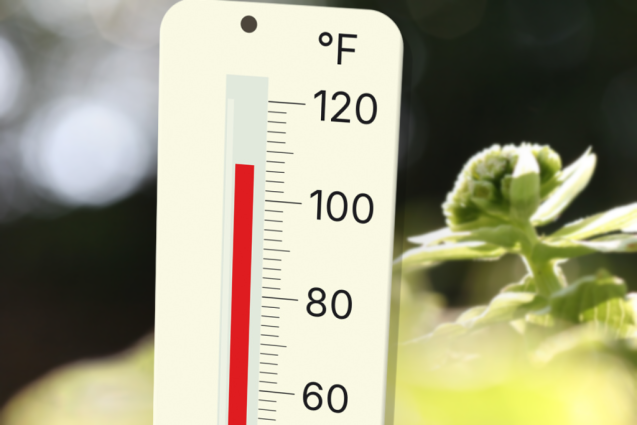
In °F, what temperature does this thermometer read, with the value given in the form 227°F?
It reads 107°F
